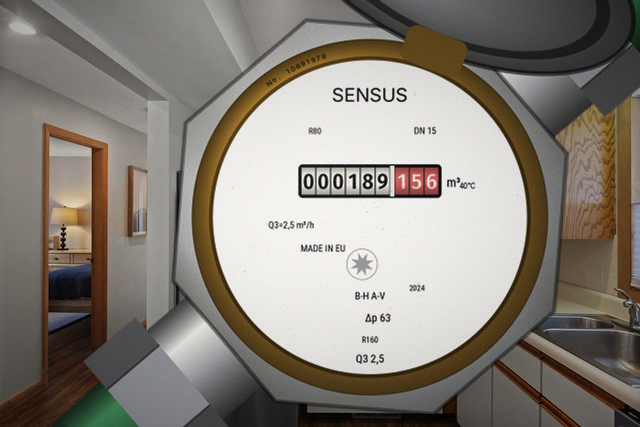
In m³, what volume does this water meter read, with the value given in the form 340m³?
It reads 189.156m³
